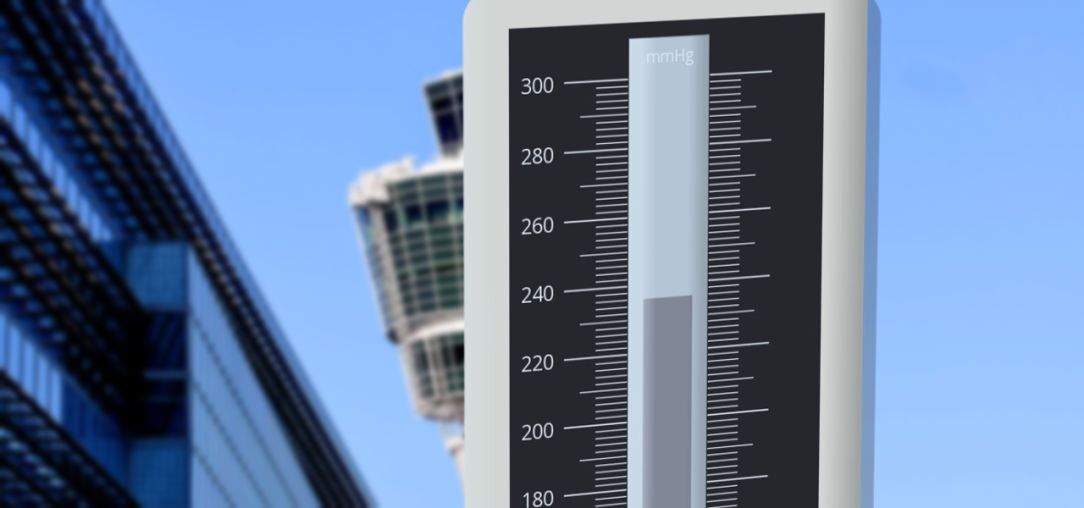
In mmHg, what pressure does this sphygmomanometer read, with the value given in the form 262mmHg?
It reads 236mmHg
